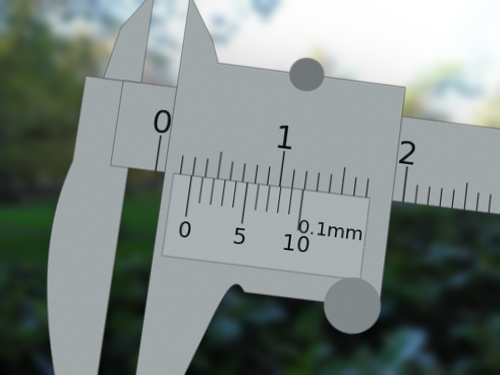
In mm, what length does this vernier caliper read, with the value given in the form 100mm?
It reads 2.9mm
